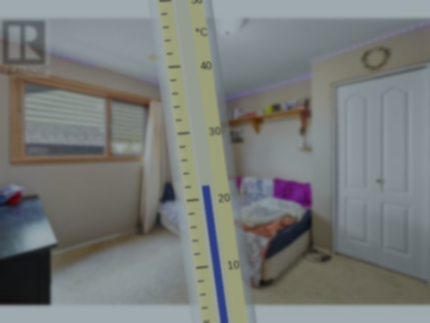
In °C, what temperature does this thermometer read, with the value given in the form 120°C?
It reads 22°C
